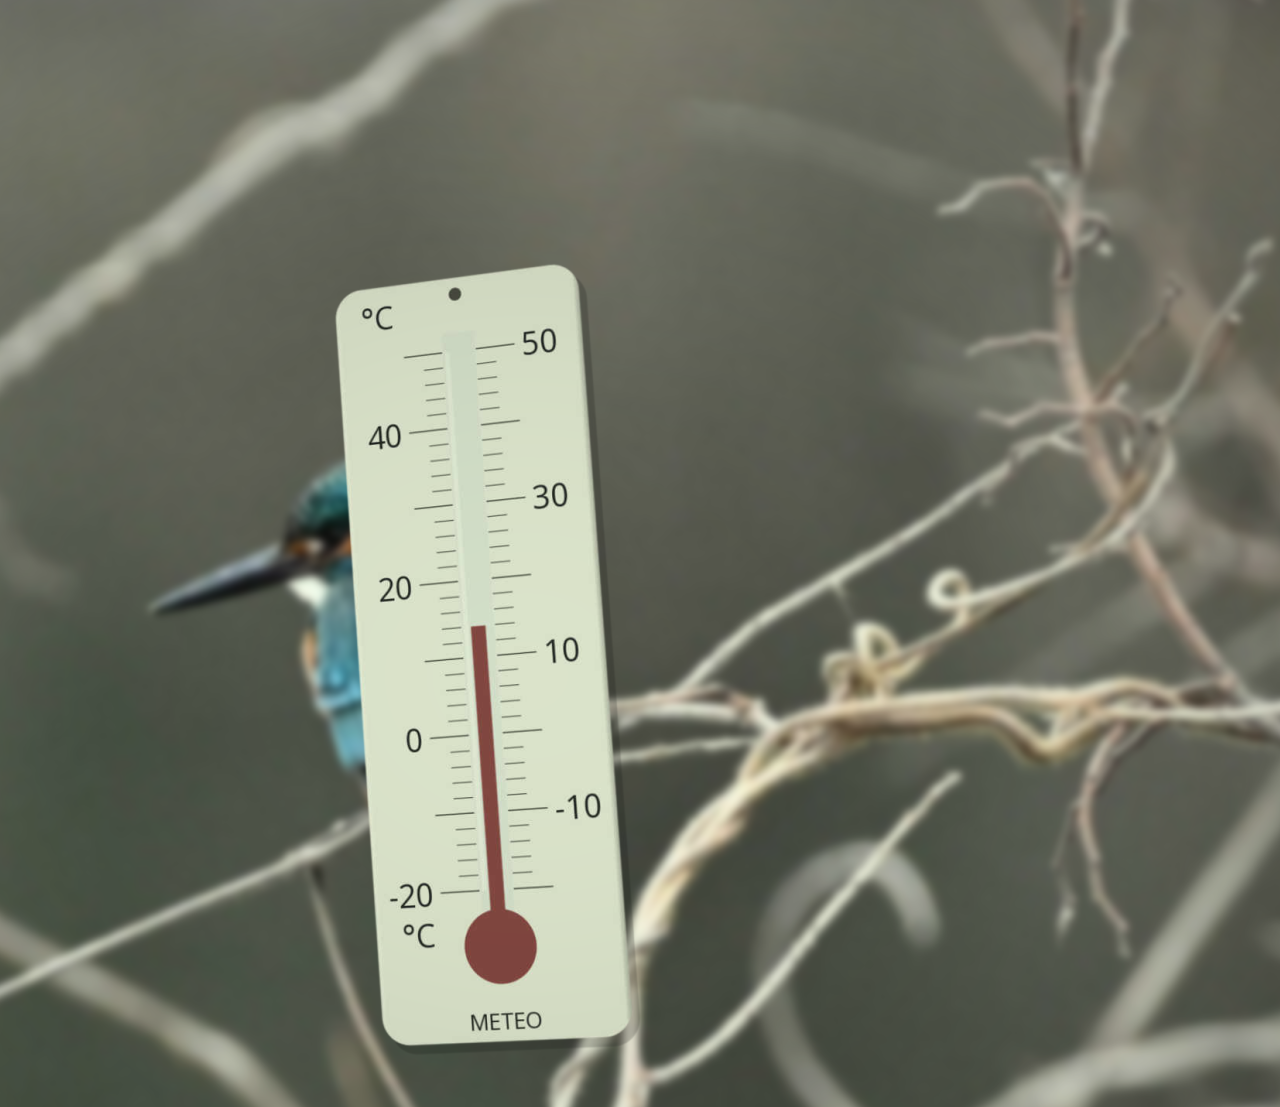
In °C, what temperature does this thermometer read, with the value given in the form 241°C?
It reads 14°C
